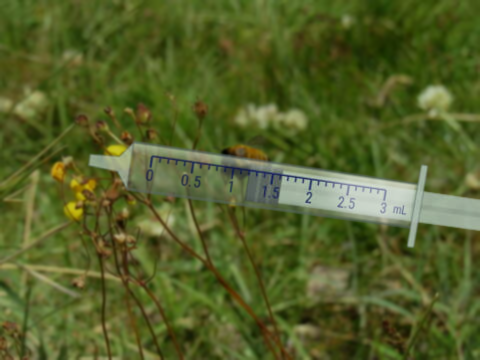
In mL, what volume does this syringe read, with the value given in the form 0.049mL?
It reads 1.2mL
